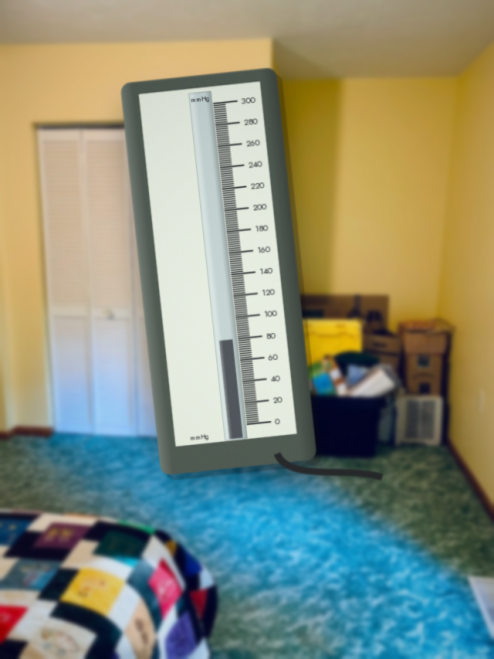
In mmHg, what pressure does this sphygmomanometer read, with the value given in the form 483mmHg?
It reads 80mmHg
